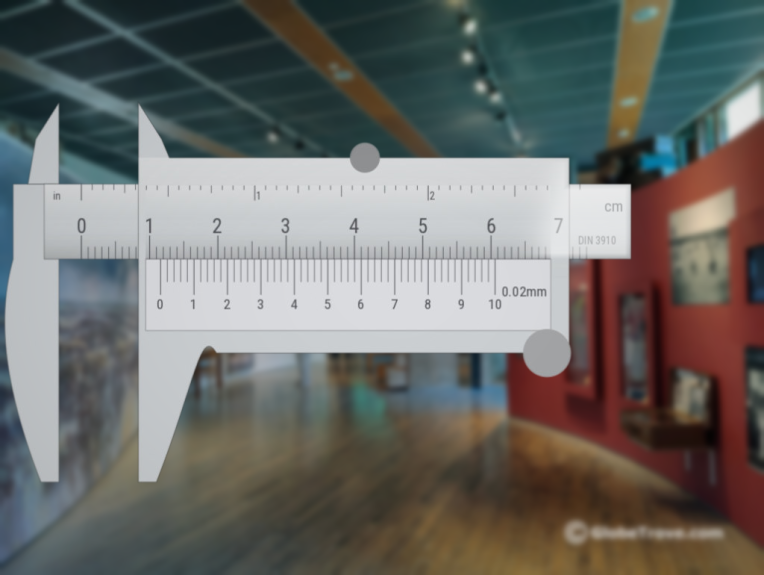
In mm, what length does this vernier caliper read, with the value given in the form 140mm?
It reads 11.6mm
